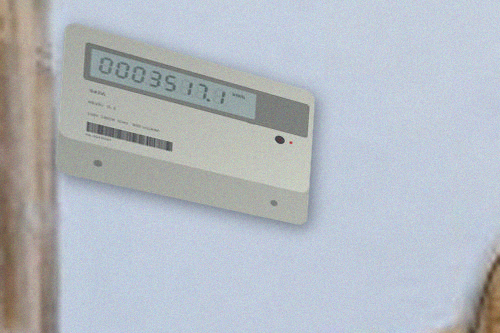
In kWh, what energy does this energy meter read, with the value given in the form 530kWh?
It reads 3517.1kWh
